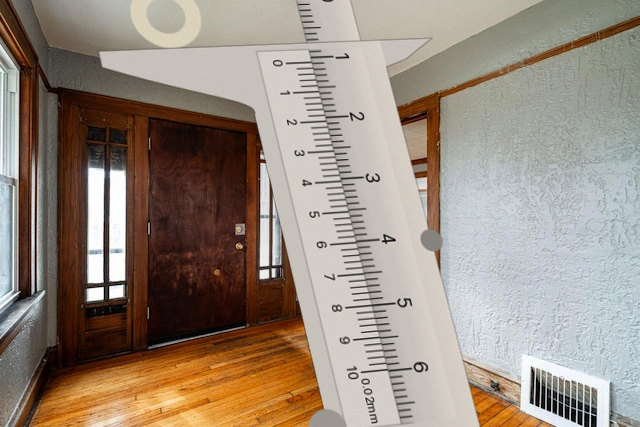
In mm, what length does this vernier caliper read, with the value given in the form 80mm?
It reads 10.8mm
